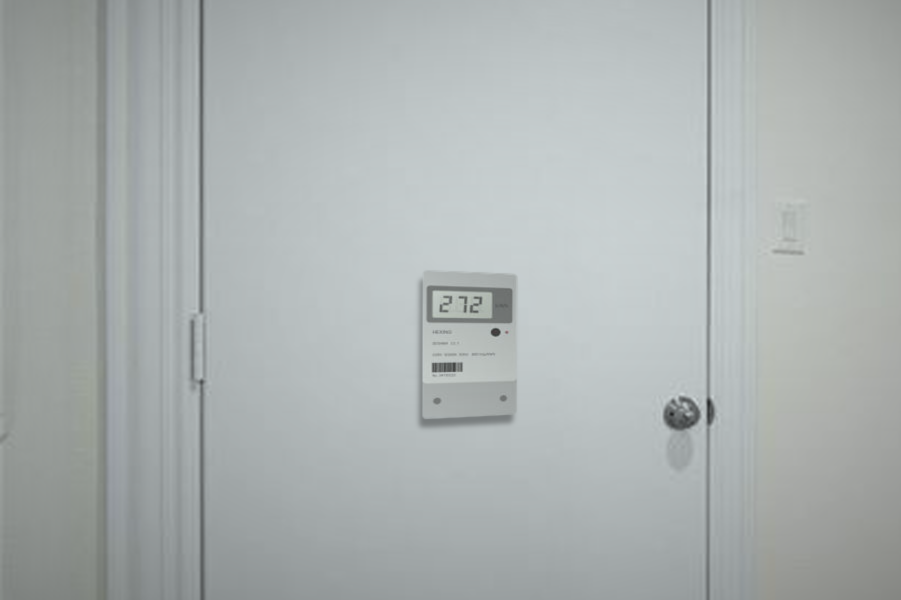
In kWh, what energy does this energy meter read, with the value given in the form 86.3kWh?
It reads 272kWh
